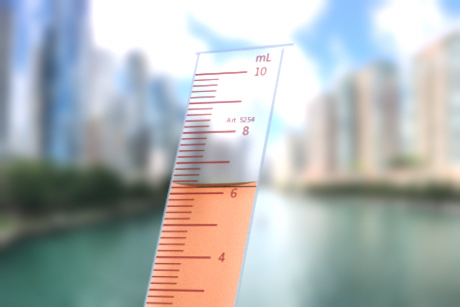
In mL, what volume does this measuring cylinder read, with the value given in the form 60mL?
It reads 6.2mL
